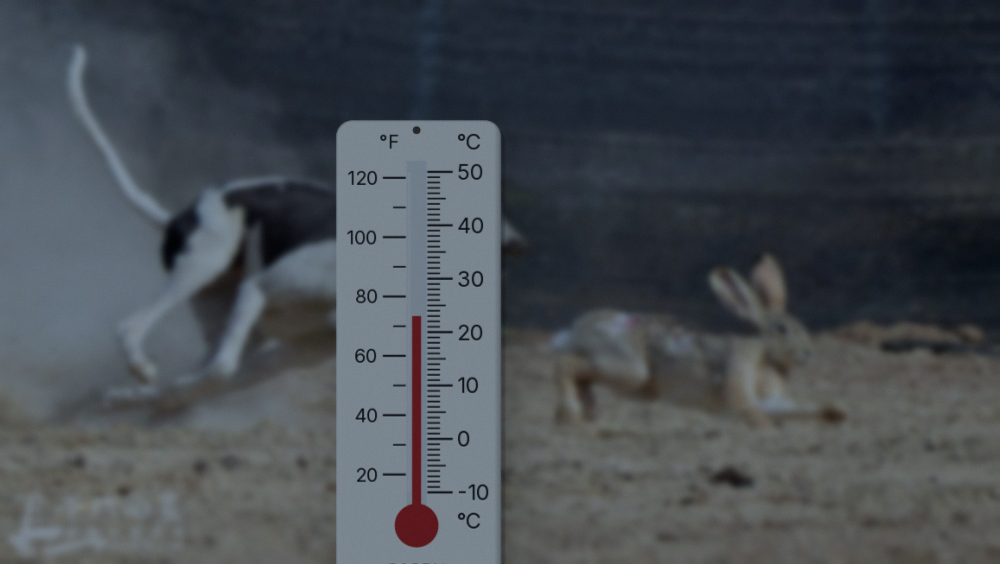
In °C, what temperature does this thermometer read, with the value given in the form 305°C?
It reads 23°C
